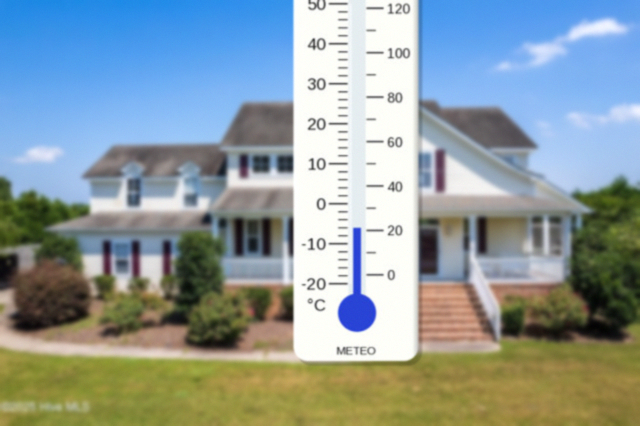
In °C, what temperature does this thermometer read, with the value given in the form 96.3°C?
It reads -6°C
